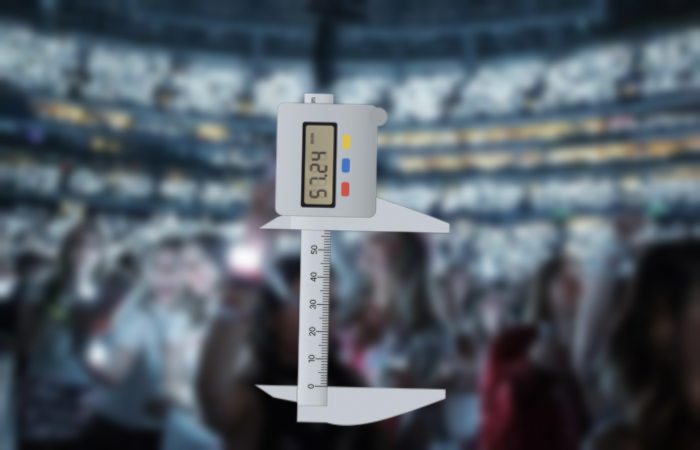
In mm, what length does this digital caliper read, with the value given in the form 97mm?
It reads 57.24mm
